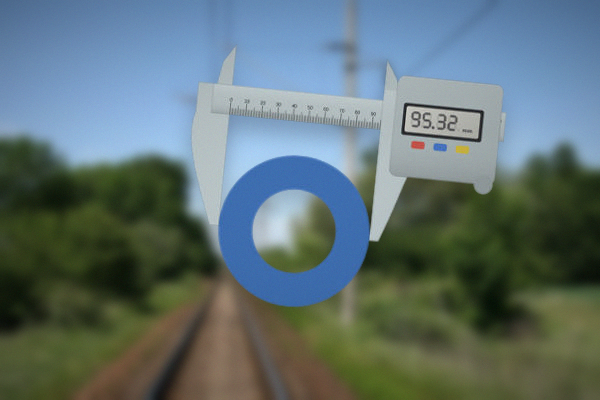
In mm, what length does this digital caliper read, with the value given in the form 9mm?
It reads 95.32mm
